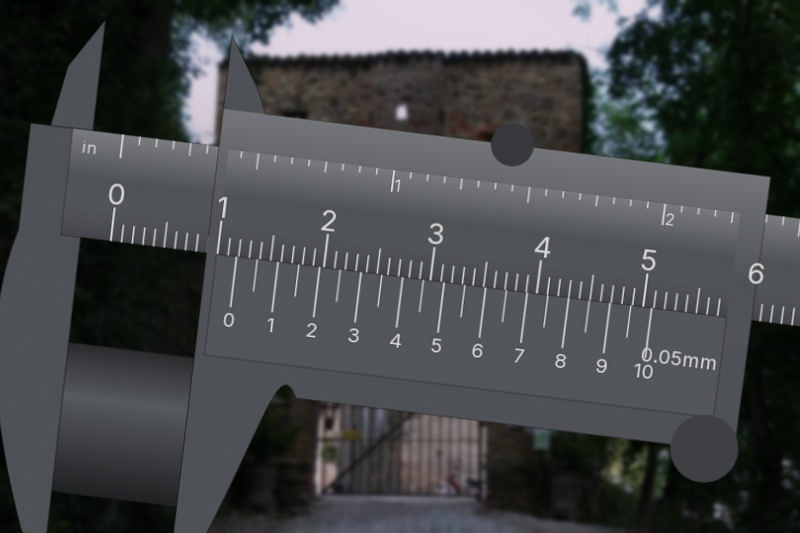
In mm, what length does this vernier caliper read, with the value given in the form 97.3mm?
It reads 11.8mm
